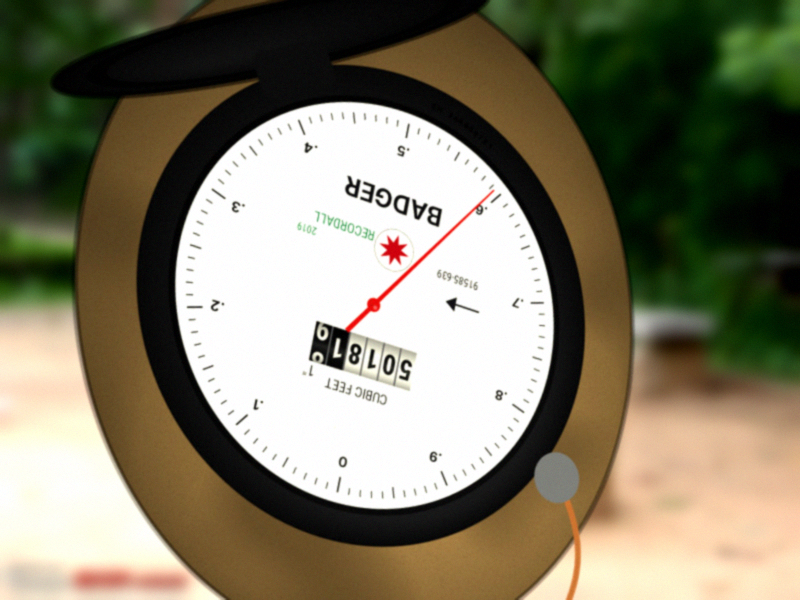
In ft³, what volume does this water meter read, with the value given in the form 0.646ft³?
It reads 501818.59ft³
